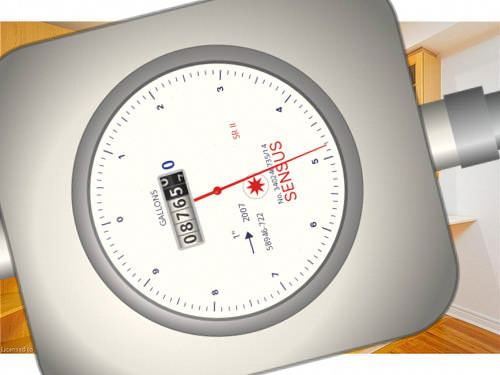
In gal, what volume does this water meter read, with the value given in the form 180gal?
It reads 876564.8gal
